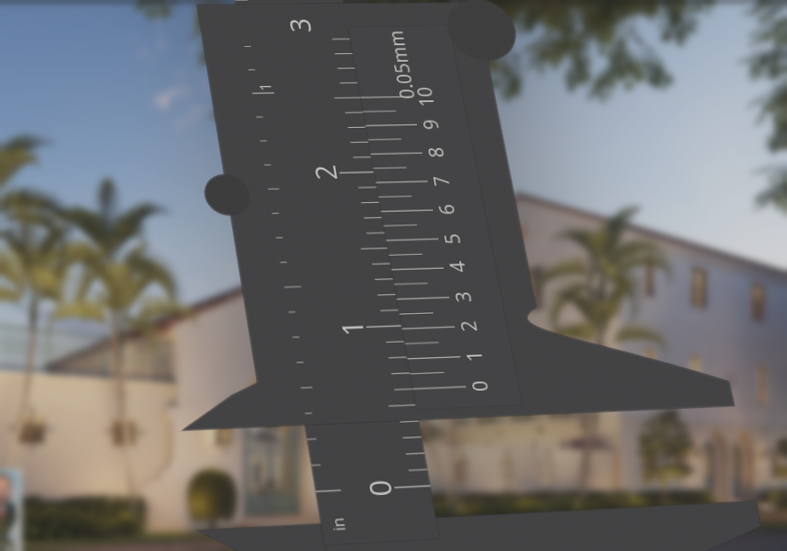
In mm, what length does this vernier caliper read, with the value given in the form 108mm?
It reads 6.0mm
